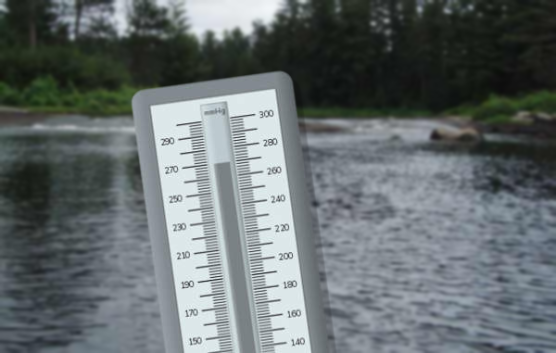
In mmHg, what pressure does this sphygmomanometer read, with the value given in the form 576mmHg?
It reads 270mmHg
